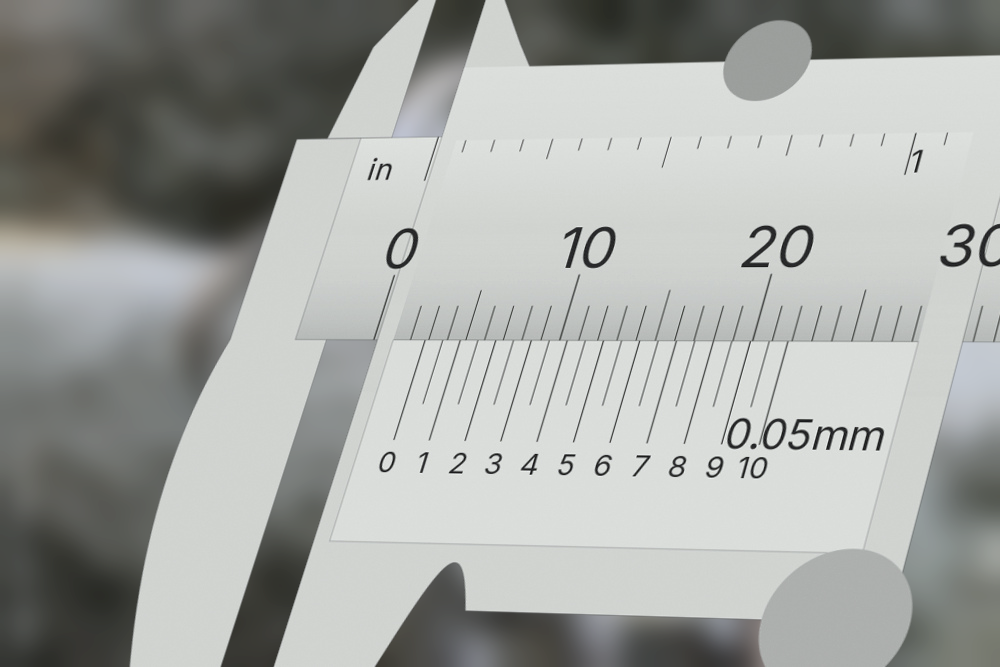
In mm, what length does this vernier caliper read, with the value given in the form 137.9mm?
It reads 2.8mm
